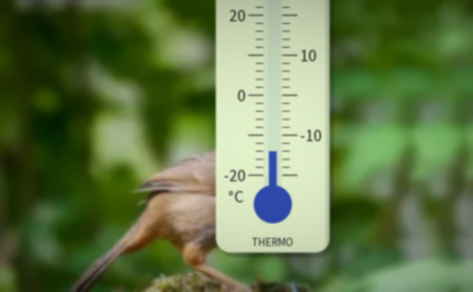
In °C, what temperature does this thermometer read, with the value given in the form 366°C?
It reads -14°C
